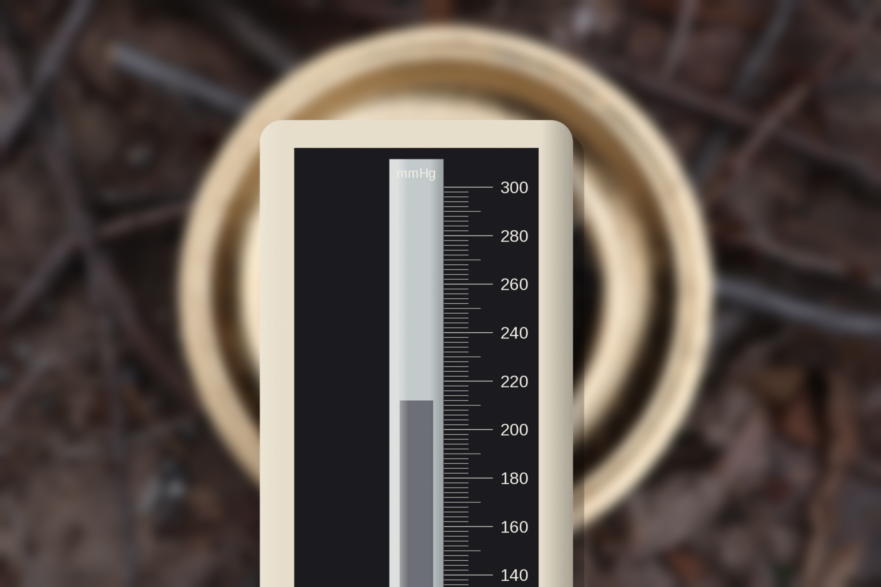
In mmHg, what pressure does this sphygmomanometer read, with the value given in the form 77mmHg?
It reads 212mmHg
